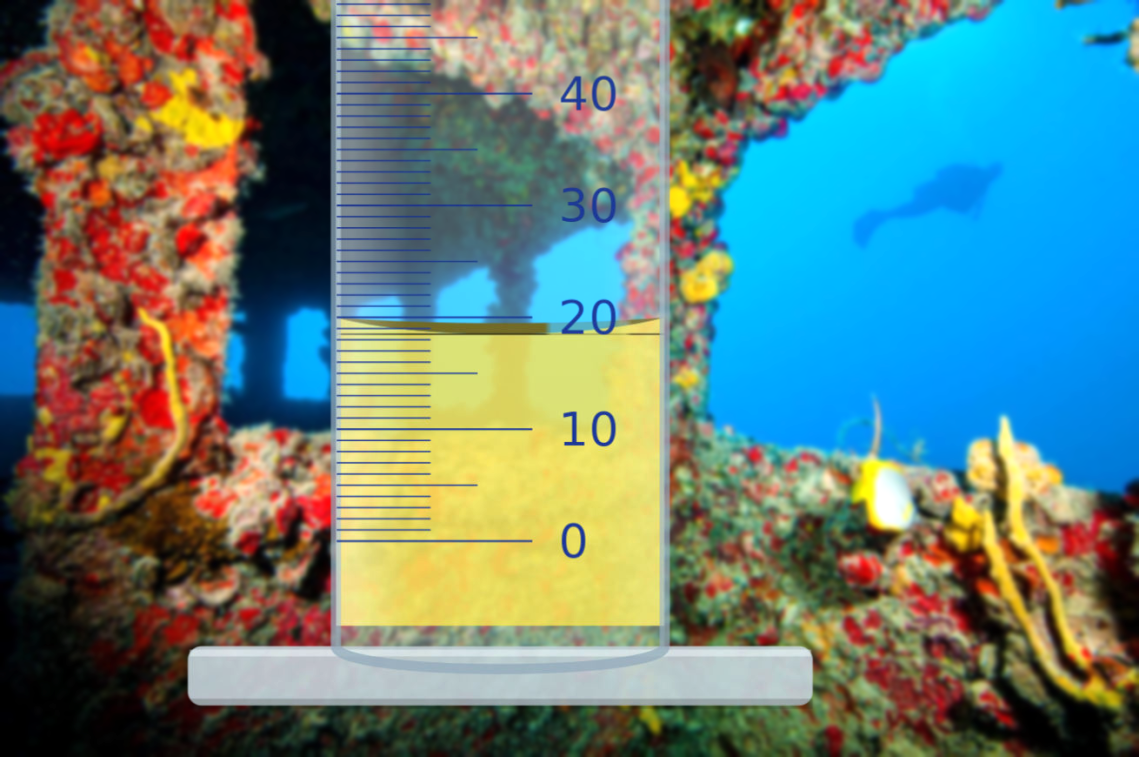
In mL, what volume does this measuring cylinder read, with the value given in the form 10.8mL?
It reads 18.5mL
